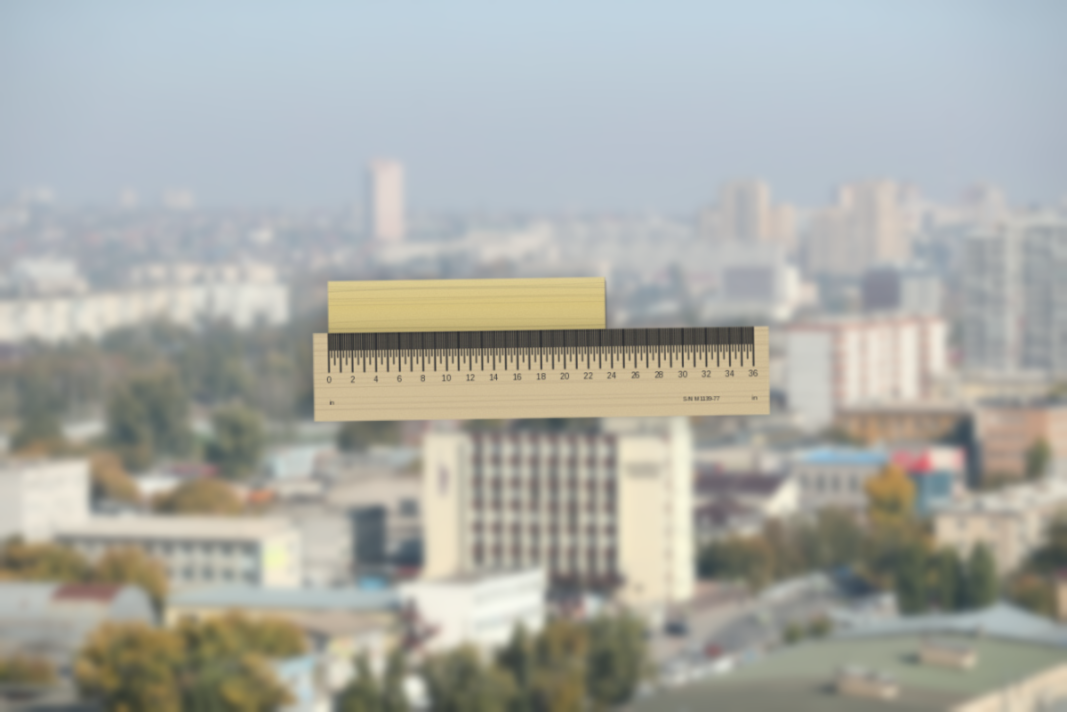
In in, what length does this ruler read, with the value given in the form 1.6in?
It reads 23.5in
